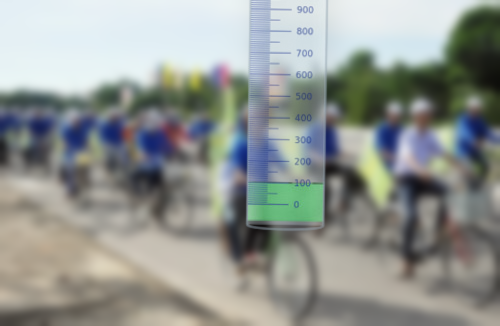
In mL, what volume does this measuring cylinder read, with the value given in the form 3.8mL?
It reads 100mL
